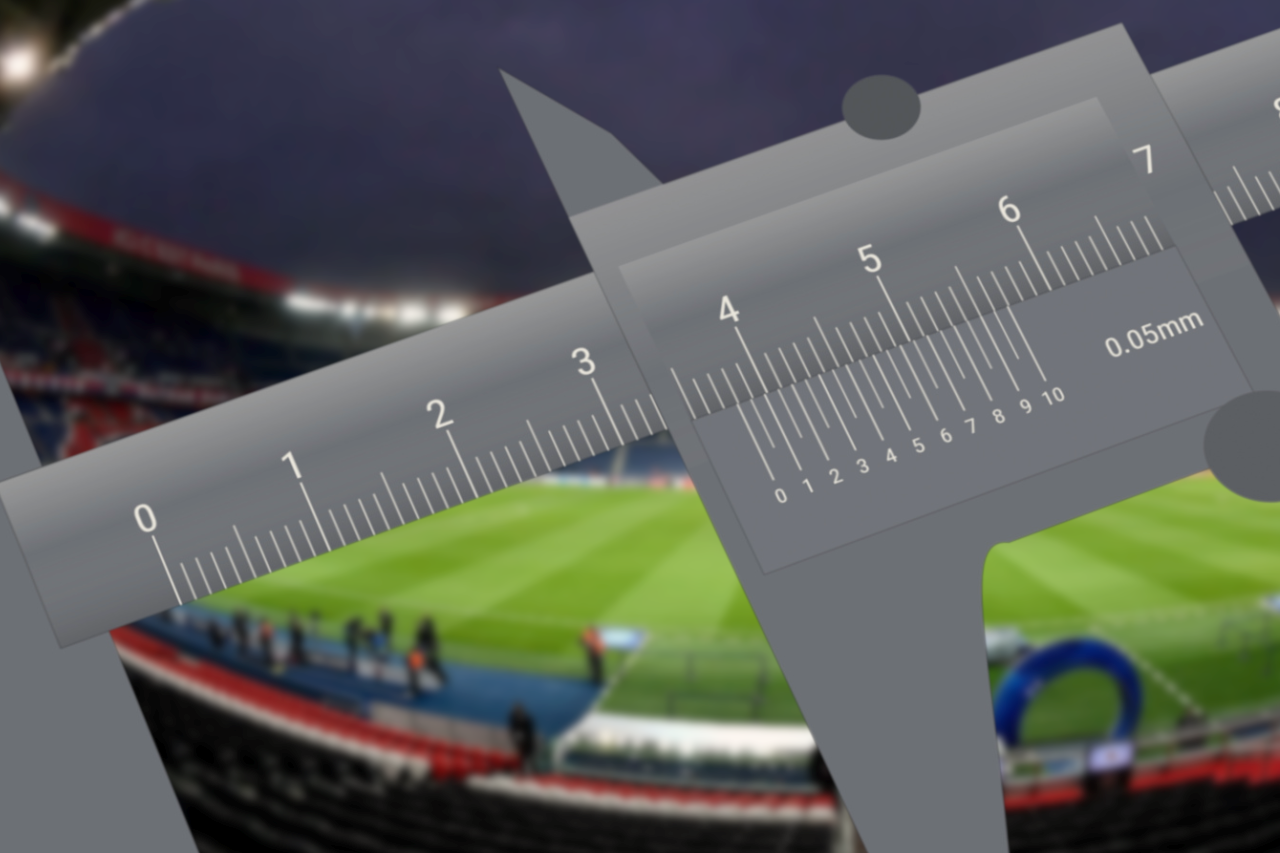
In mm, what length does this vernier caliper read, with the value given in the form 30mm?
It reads 37.9mm
